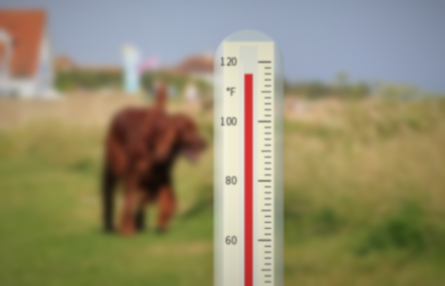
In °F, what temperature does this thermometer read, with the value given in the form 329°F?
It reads 116°F
